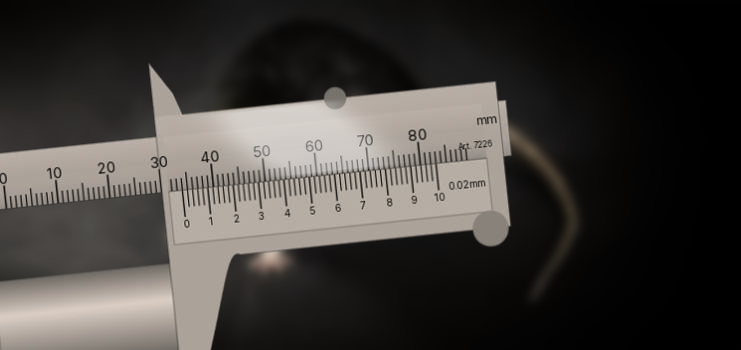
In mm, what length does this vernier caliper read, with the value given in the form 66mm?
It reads 34.0mm
